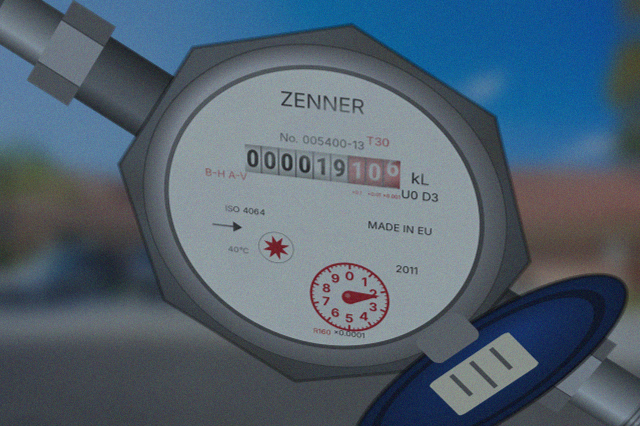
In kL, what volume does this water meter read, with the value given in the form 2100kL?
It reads 19.1062kL
